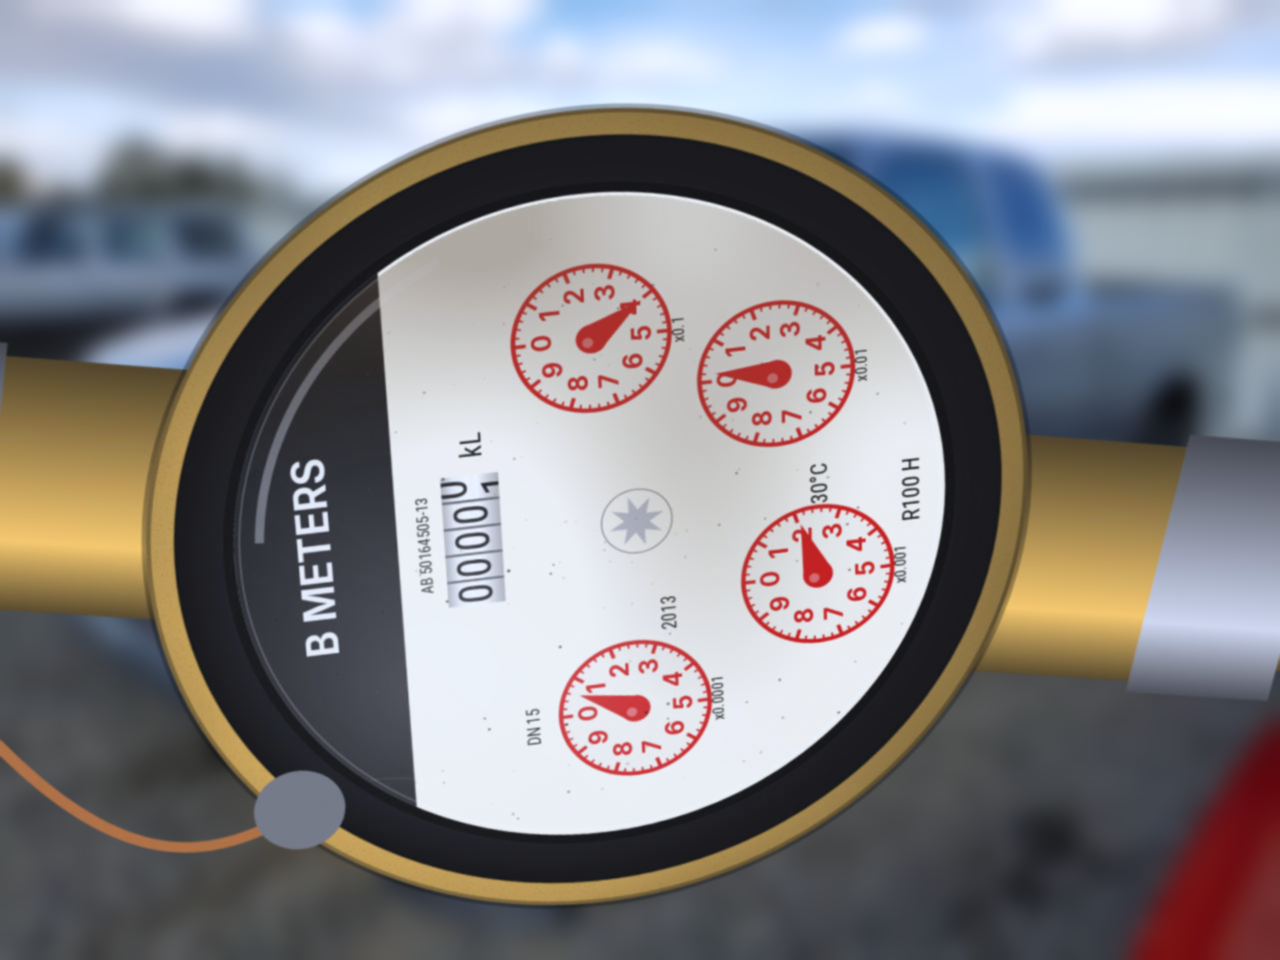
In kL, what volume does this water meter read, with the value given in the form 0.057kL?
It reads 0.4020kL
